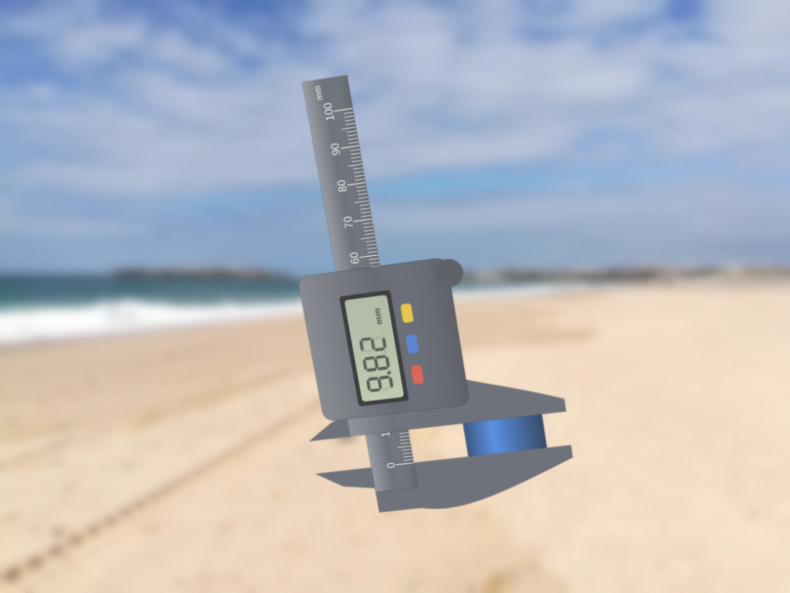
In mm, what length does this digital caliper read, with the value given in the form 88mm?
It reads 9.82mm
